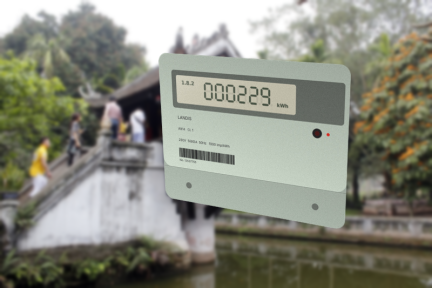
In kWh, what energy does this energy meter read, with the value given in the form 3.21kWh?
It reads 229kWh
